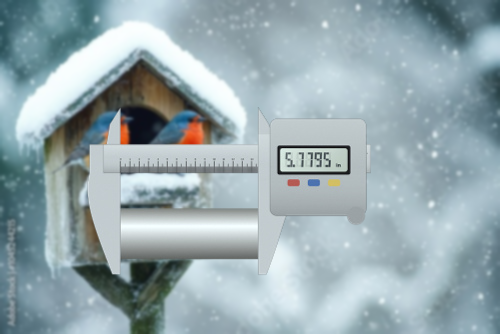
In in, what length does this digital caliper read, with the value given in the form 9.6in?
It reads 5.7795in
